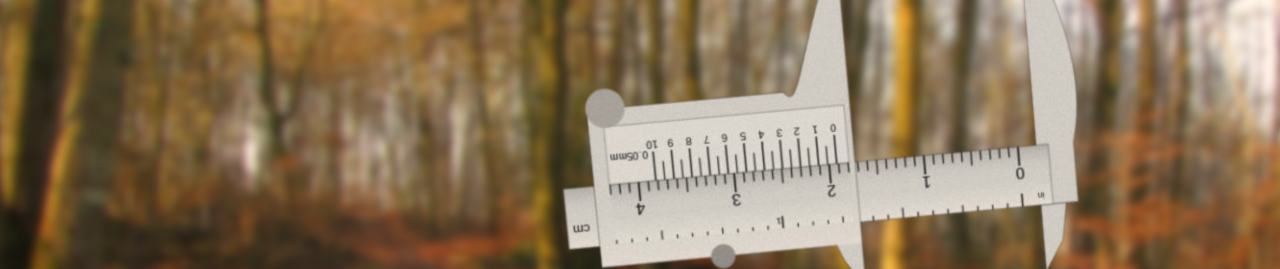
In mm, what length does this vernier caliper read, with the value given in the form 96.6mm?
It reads 19.2mm
